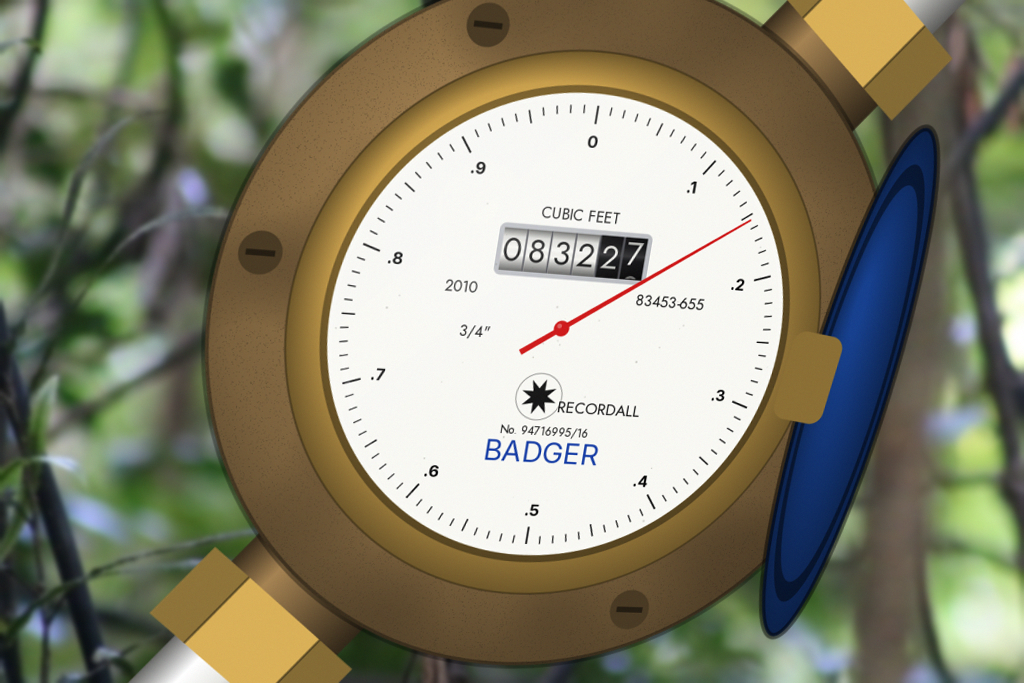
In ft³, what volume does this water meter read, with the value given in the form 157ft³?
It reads 83227.15ft³
